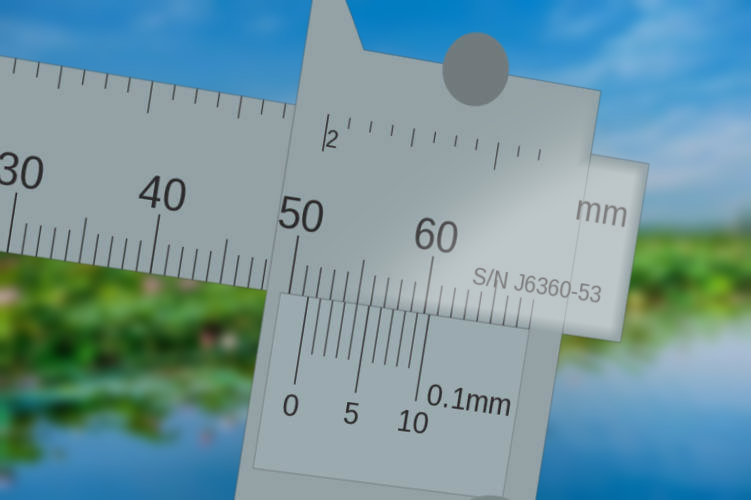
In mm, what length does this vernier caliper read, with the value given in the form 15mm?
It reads 51.4mm
